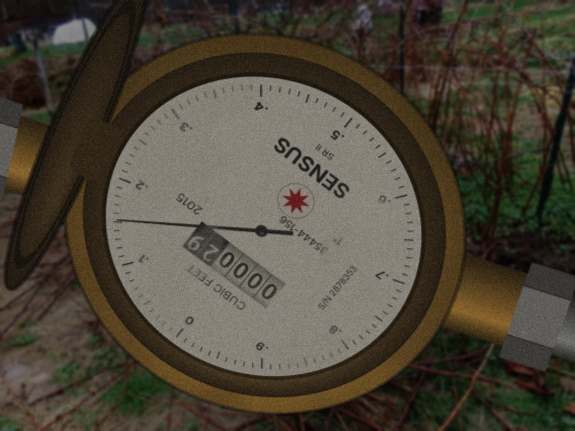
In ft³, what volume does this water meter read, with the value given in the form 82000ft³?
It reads 29.15ft³
